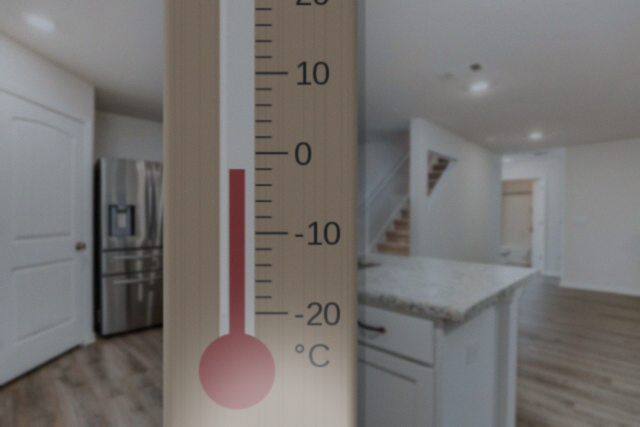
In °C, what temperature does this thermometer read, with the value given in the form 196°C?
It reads -2°C
